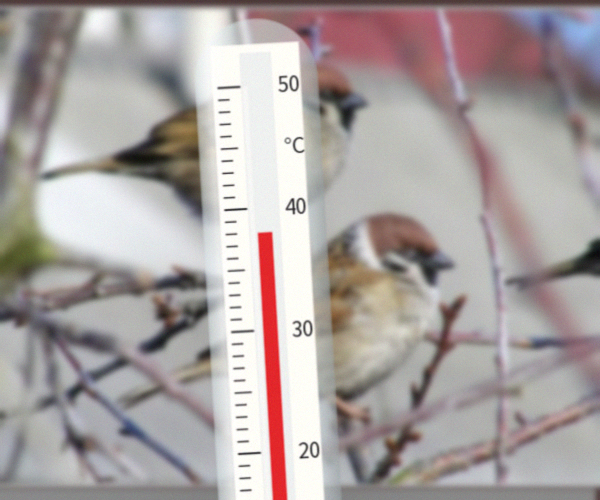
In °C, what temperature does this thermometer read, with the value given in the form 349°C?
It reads 38°C
